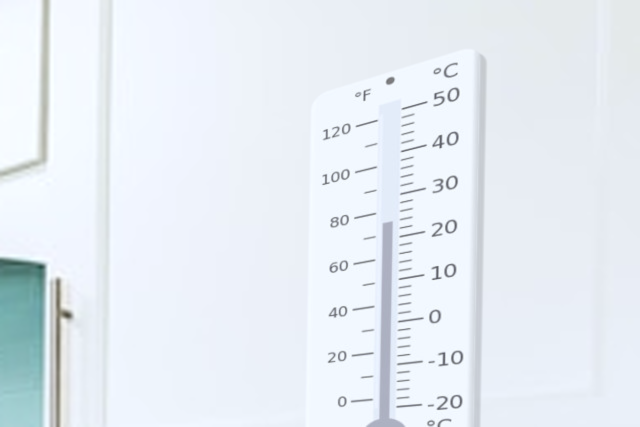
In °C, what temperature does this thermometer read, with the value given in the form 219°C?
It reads 24°C
